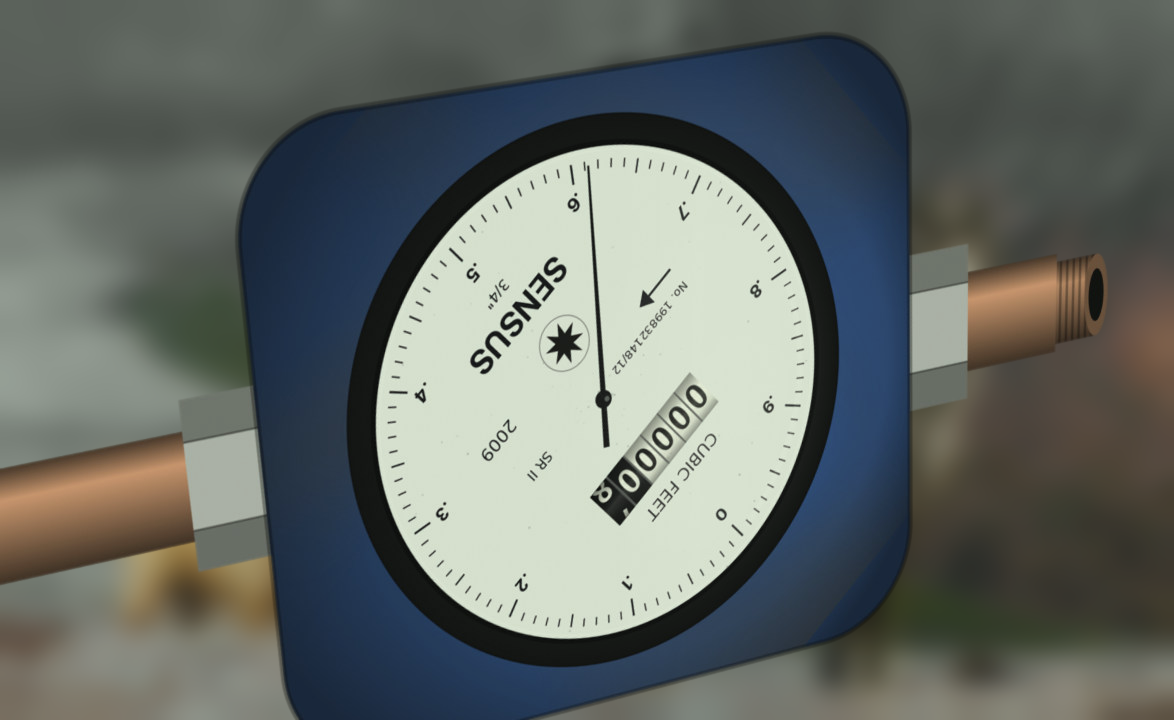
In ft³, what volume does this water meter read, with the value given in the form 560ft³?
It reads 7.61ft³
